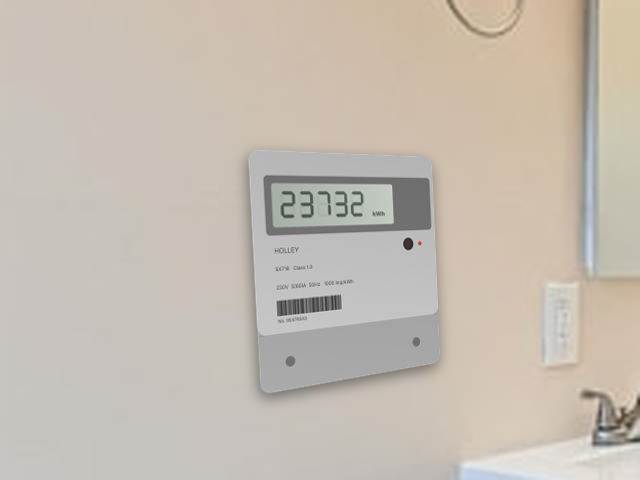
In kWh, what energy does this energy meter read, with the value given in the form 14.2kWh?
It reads 23732kWh
